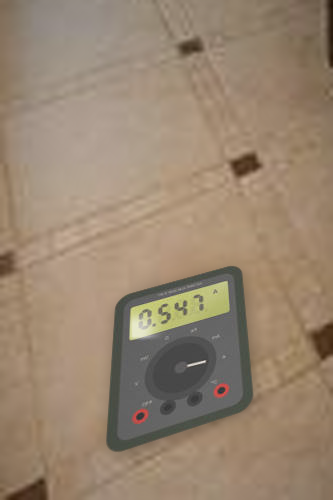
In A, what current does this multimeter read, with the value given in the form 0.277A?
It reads 0.547A
